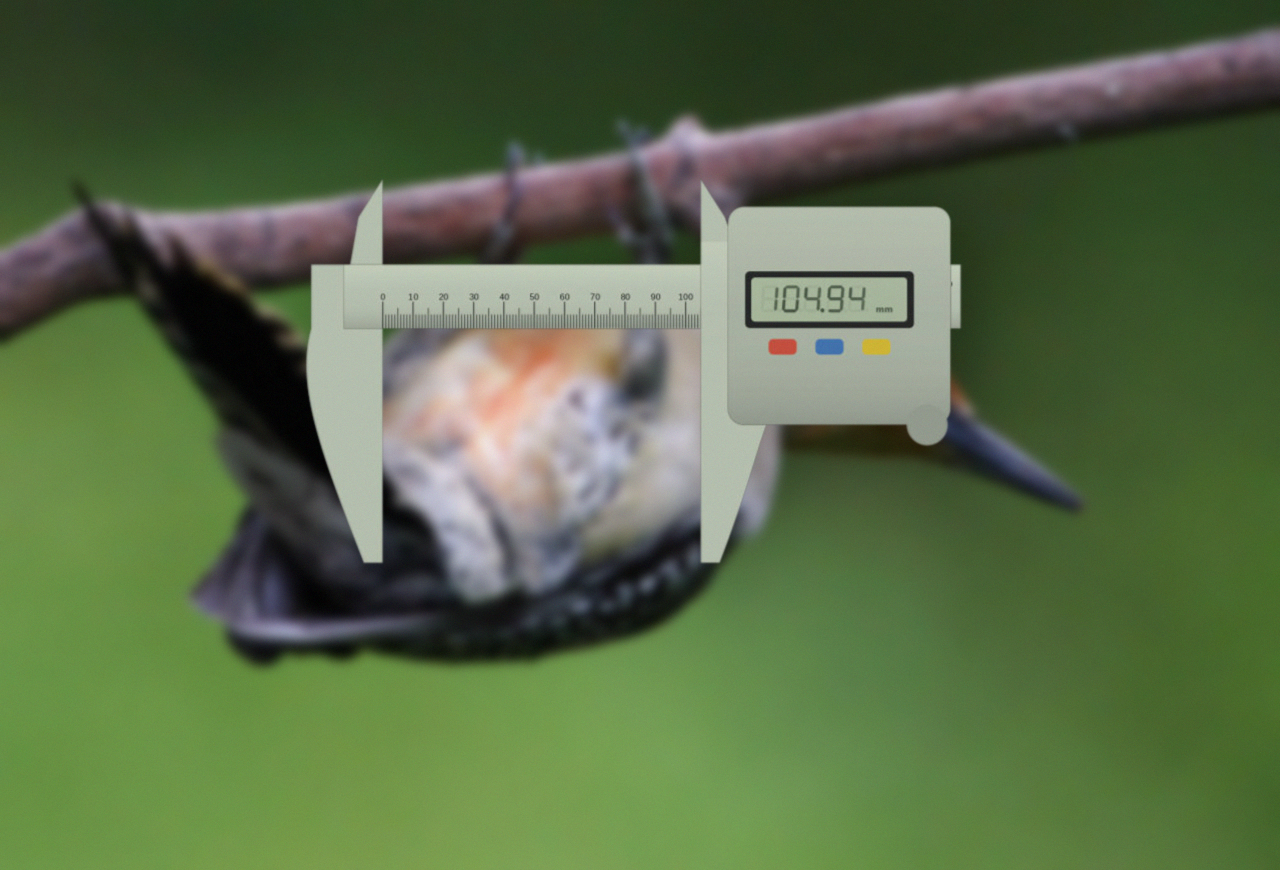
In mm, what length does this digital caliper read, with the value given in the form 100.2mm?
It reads 104.94mm
